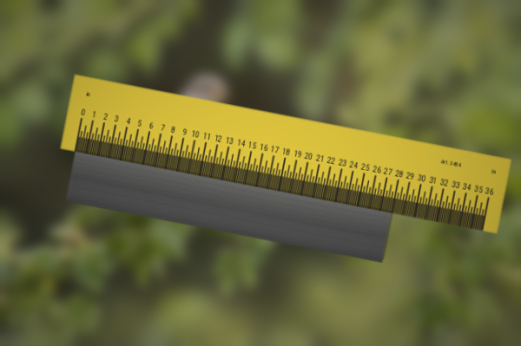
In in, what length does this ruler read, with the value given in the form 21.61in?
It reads 28in
